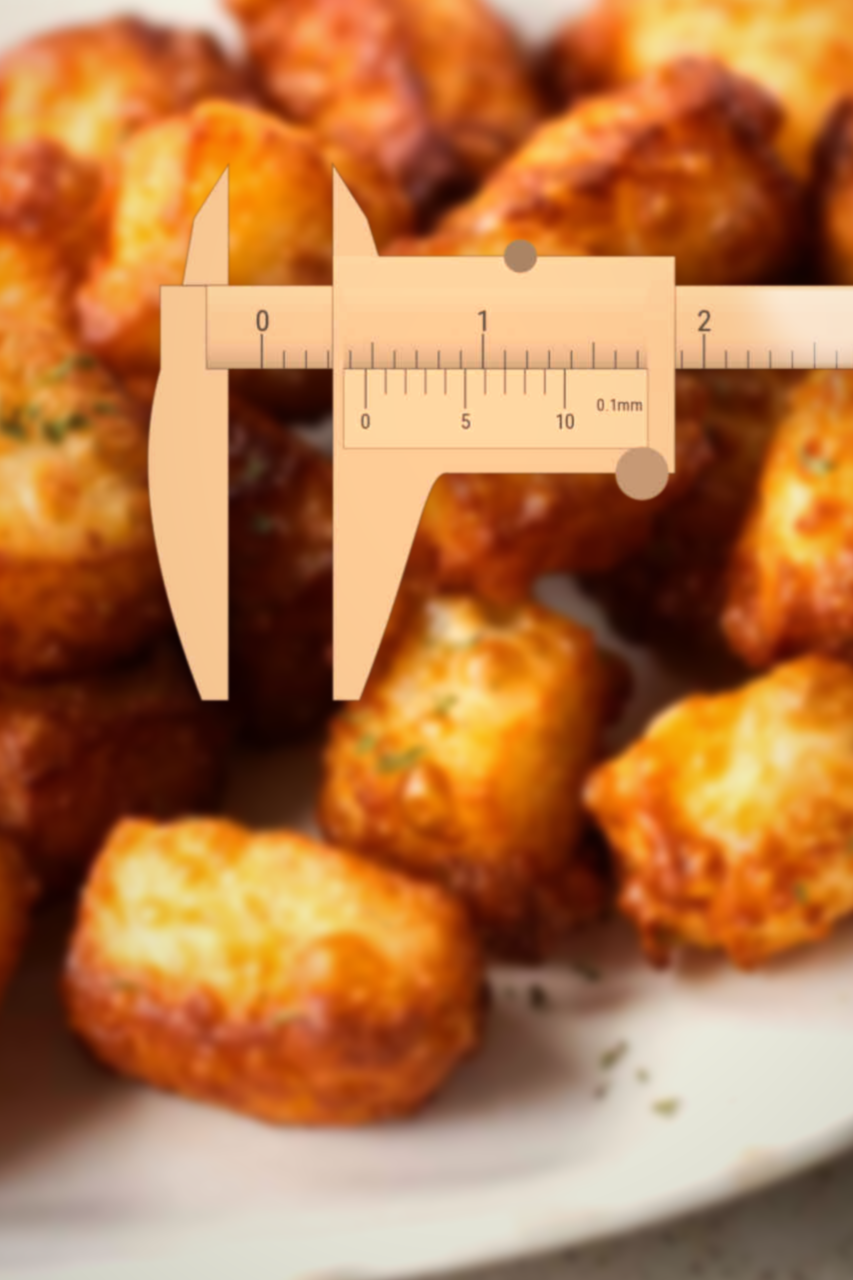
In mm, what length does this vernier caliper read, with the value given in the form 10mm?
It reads 4.7mm
